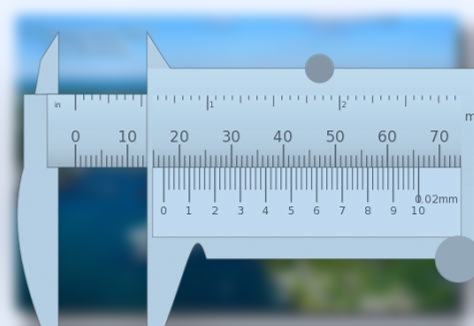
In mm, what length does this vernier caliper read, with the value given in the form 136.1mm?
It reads 17.0mm
